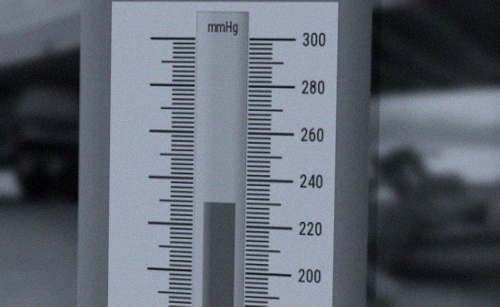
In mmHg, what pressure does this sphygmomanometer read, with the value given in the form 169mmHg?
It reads 230mmHg
